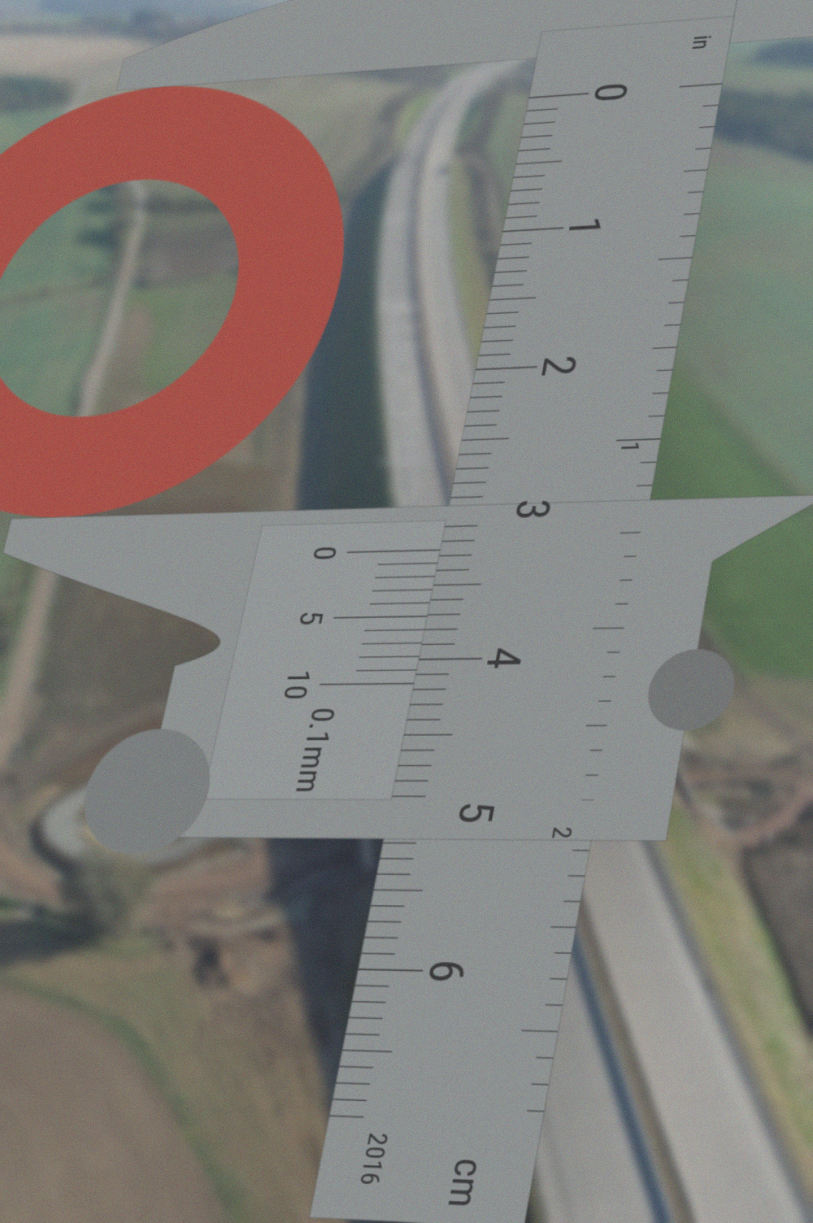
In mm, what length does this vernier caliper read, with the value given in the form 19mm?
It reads 32.6mm
